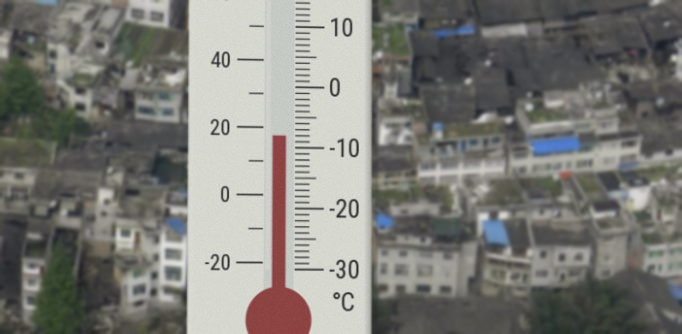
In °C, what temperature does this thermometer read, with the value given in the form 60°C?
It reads -8°C
